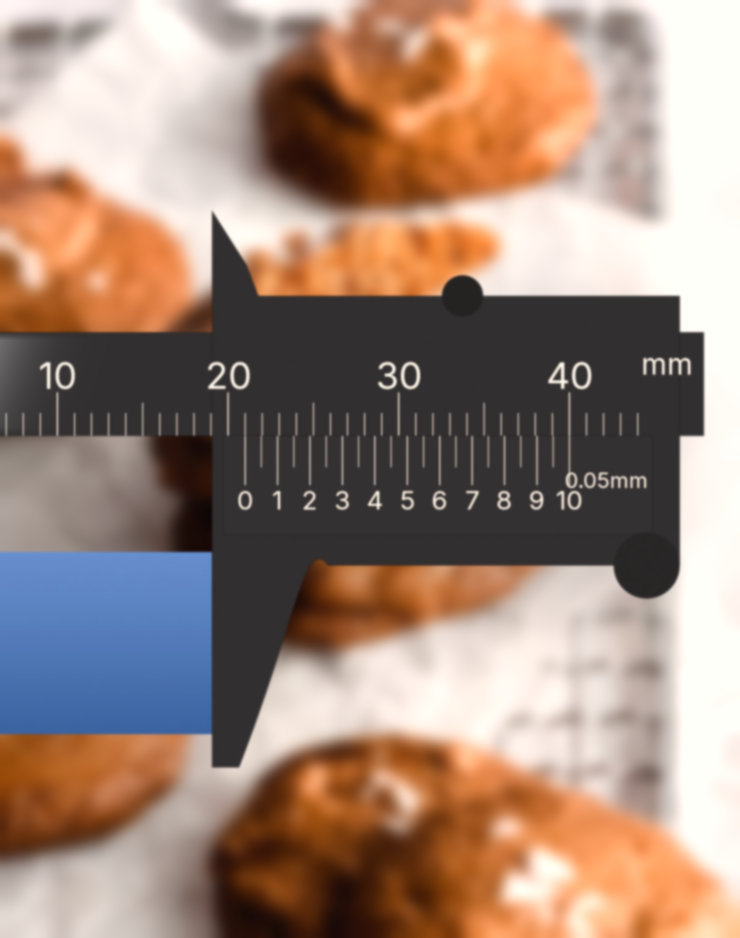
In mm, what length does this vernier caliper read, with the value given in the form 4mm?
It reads 21.0mm
